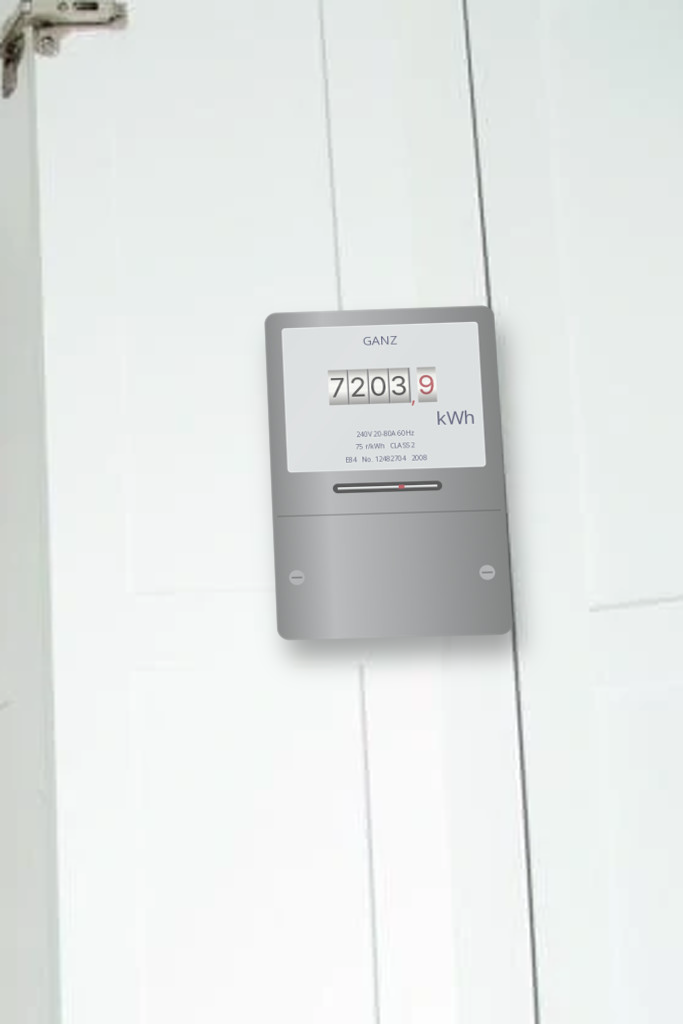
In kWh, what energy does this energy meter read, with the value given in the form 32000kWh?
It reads 7203.9kWh
